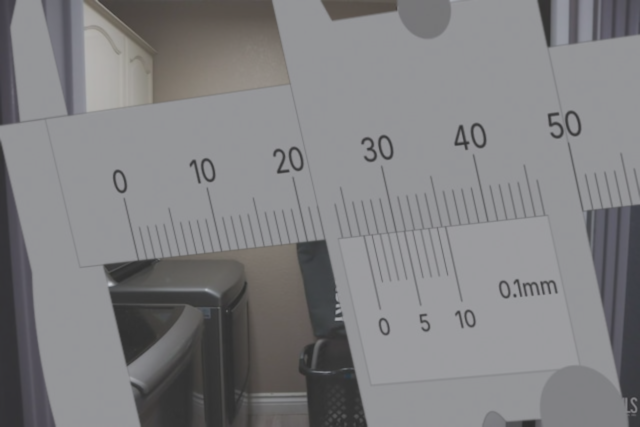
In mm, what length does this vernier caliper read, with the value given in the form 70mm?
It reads 26.4mm
